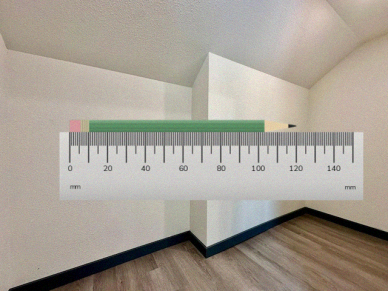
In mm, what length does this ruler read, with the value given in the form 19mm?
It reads 120mm
